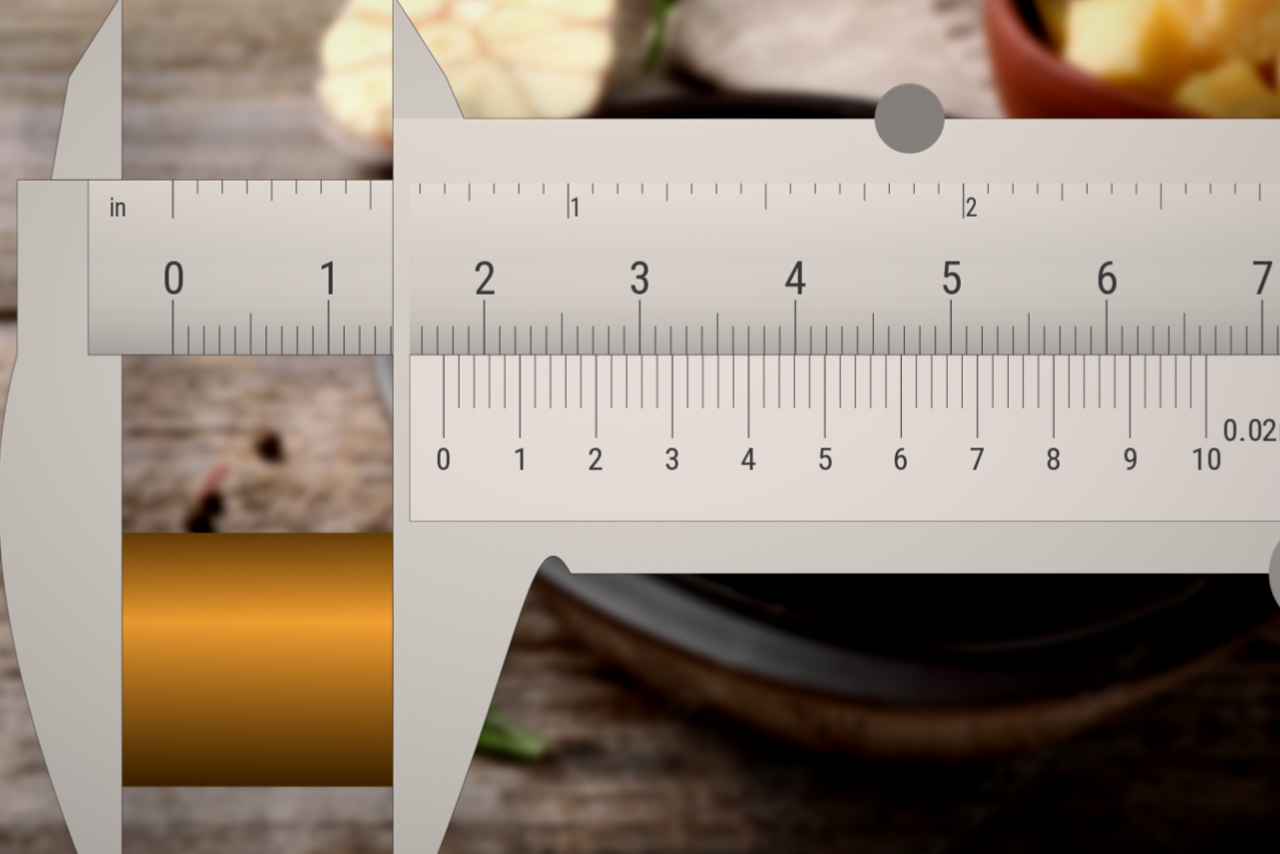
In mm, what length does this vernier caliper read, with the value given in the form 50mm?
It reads 17.4mm
